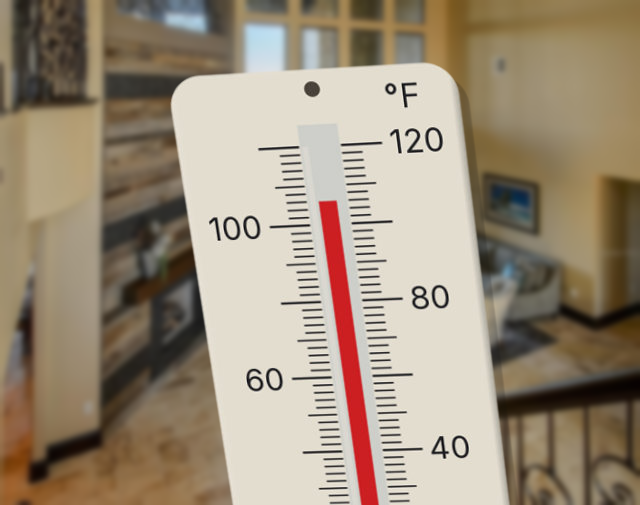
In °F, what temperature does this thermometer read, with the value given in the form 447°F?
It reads 106°F
